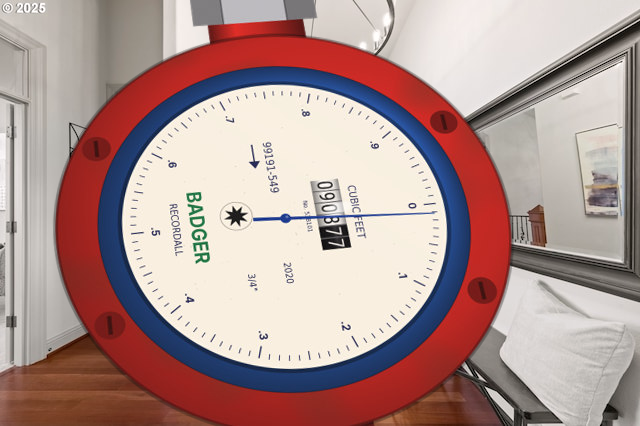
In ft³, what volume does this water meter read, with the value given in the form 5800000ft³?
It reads 90877.01ft³
